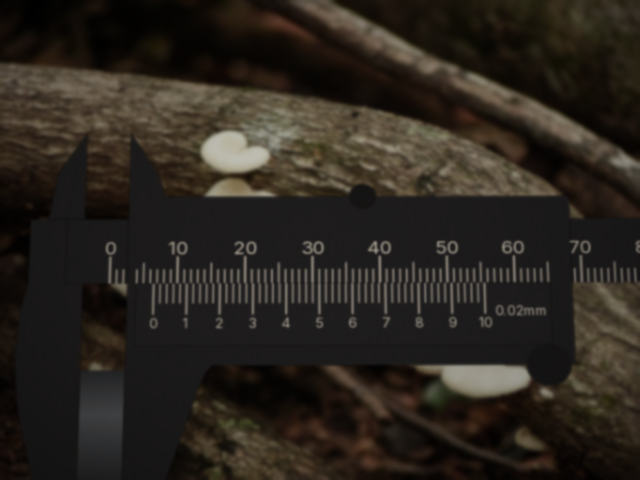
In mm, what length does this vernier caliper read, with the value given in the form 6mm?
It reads 6.5mm
